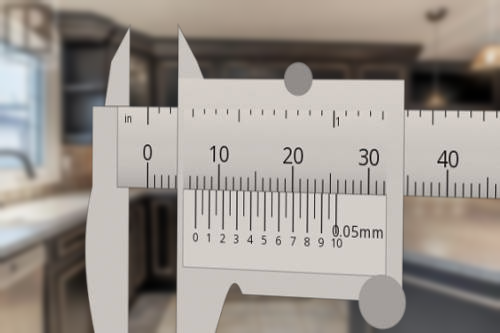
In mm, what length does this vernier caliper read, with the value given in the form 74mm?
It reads 6.8mm
